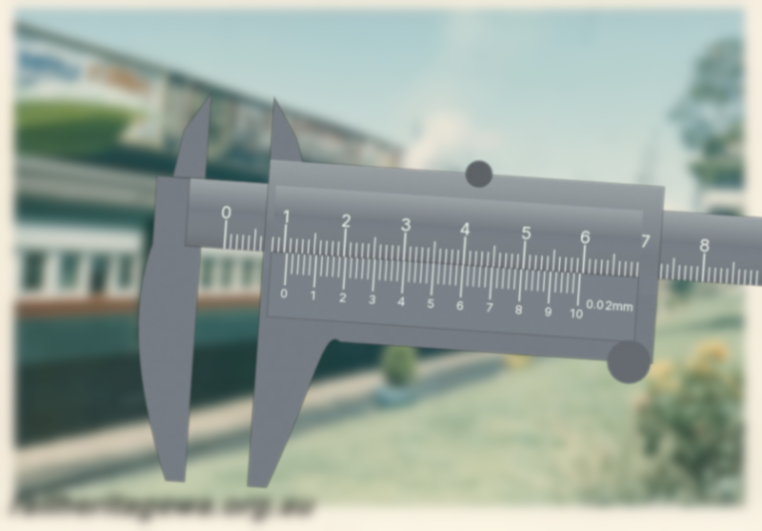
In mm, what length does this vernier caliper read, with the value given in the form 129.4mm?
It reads 10.5mm
